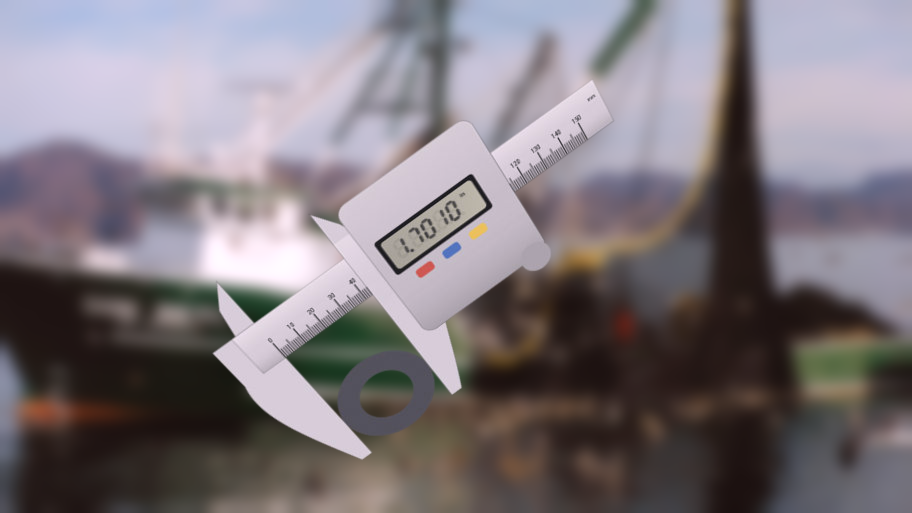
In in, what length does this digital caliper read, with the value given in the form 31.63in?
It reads 1.7010in
